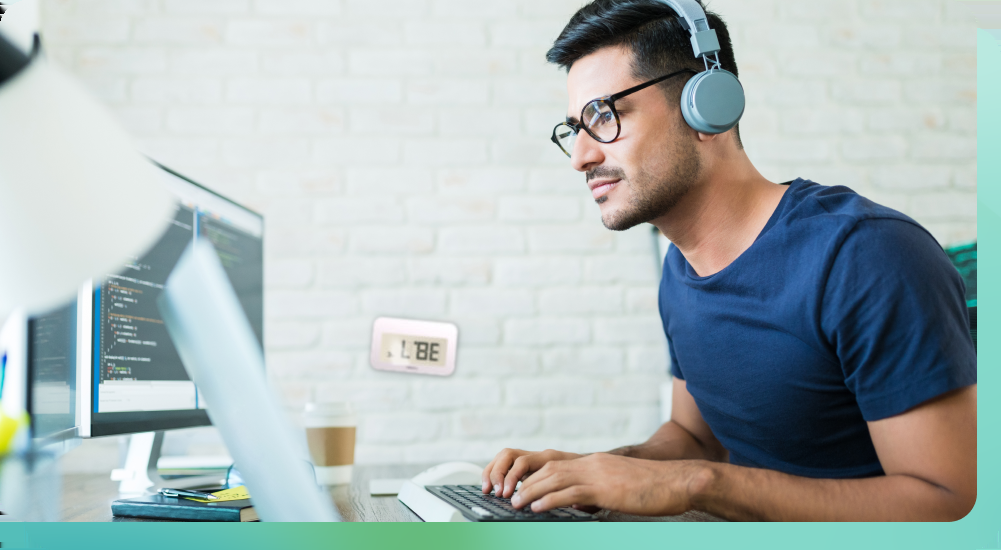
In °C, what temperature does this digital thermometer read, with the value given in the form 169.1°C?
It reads 38.7°C
